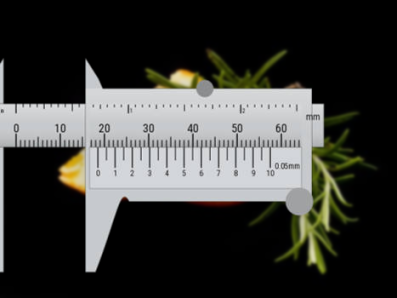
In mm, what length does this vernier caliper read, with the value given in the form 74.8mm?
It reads 18.5mm
